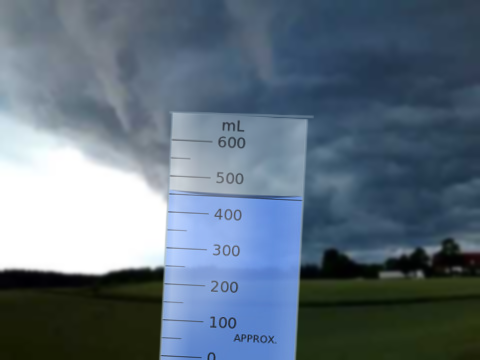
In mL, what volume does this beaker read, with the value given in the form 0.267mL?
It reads 450mL
